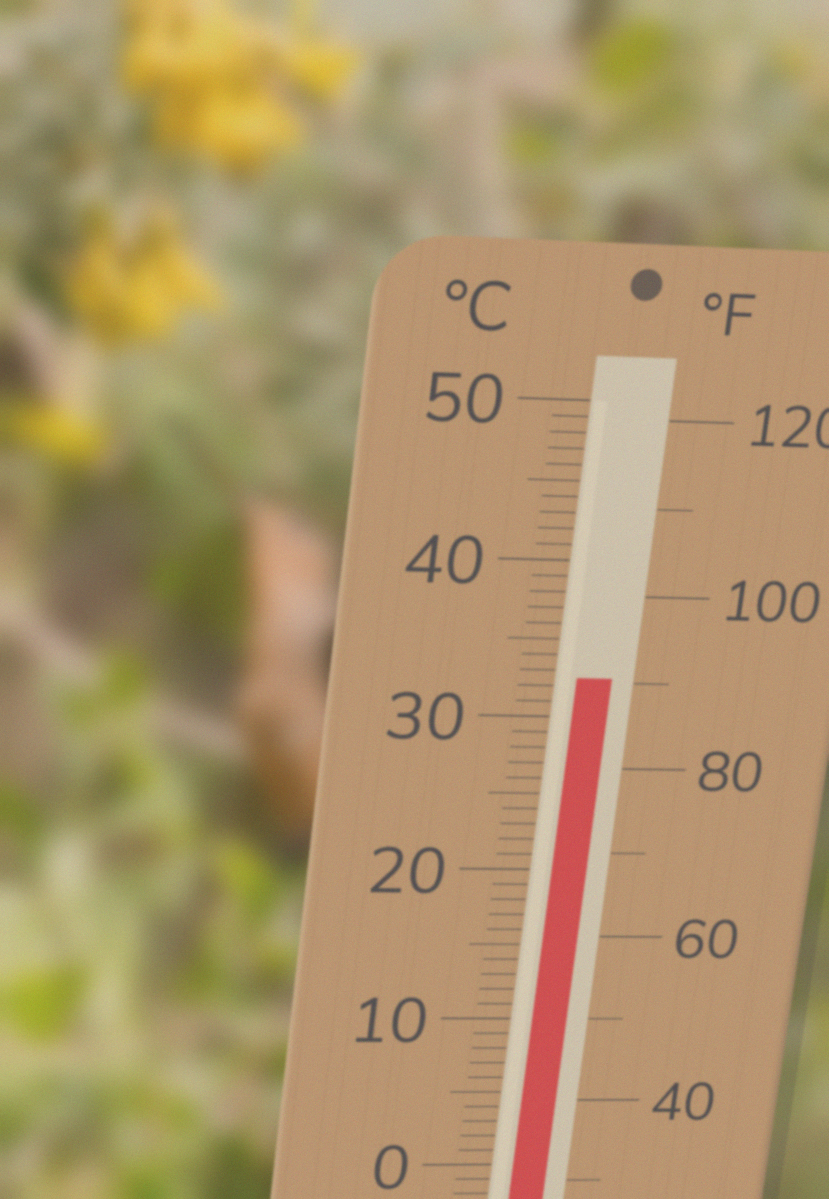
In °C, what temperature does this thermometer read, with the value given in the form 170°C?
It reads 32.5°C
